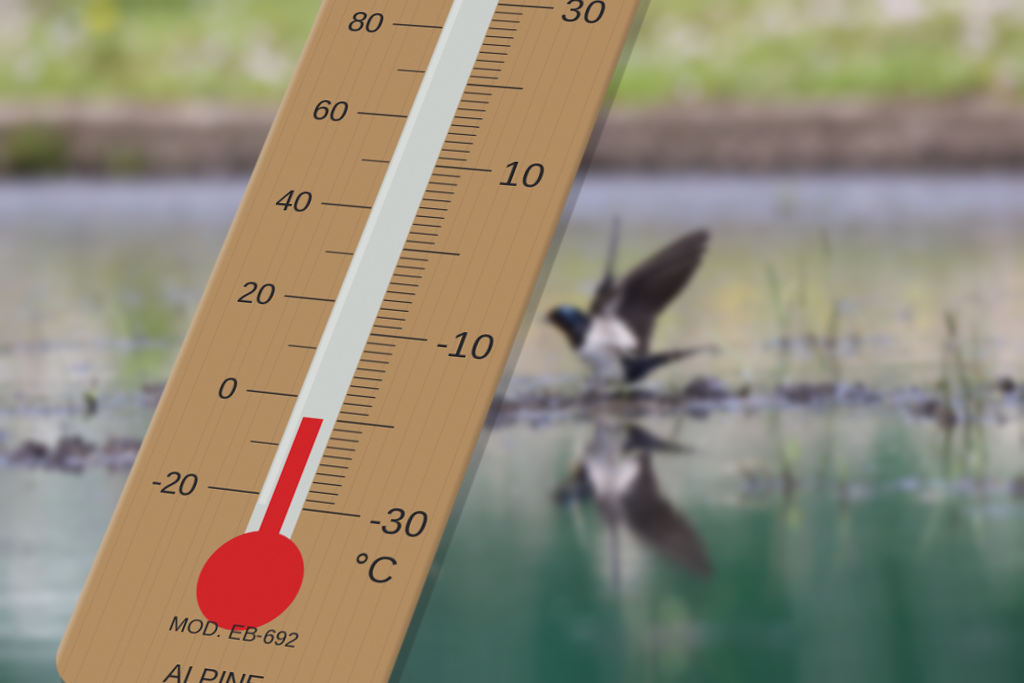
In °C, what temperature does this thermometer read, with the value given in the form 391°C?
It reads -20°C
